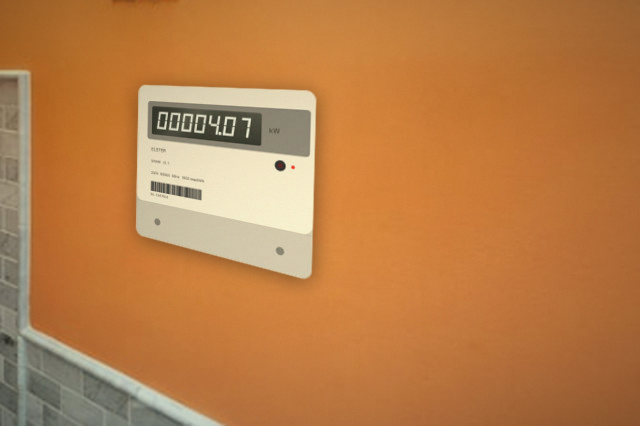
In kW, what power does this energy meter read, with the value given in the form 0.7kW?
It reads 4.07kW
